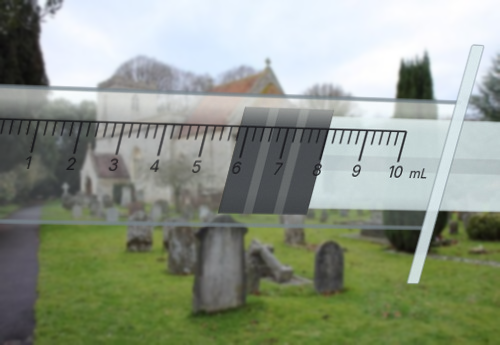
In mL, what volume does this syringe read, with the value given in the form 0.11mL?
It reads 5.8mL
